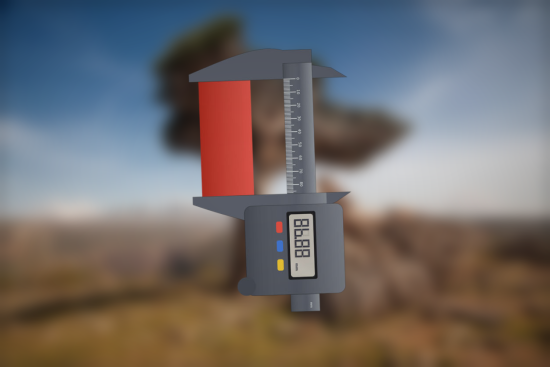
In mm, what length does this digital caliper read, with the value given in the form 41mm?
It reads 86.88mm
